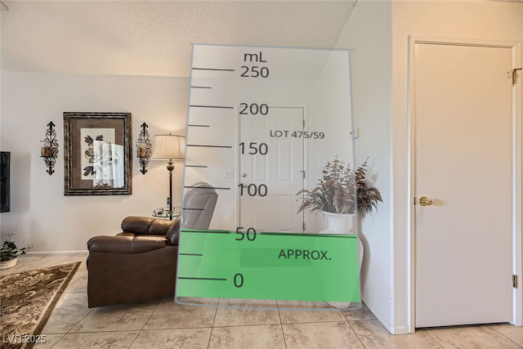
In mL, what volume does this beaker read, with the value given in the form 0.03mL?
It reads 50mL
